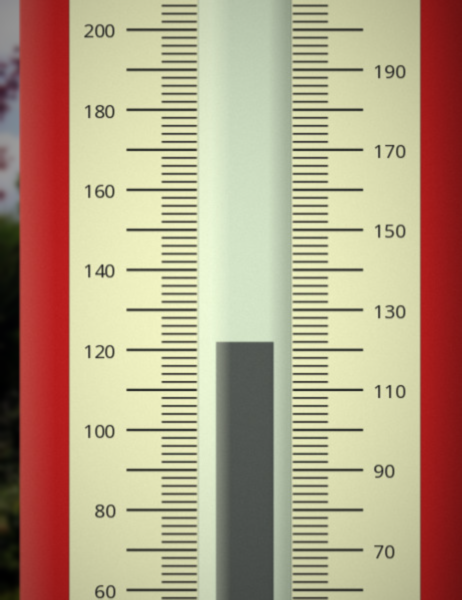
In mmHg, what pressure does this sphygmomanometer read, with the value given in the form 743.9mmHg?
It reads 122mmHg
